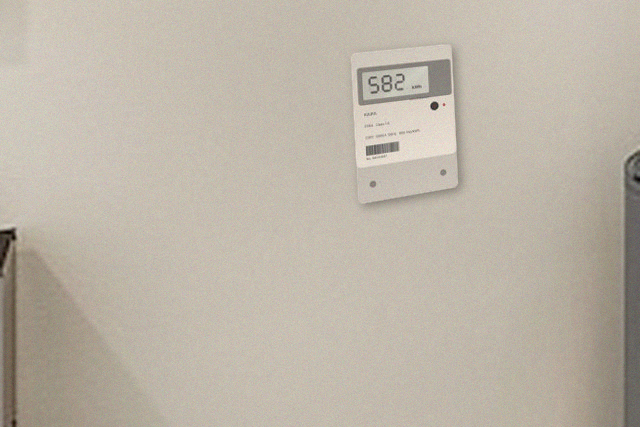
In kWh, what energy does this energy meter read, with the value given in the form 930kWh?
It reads 582kWh
